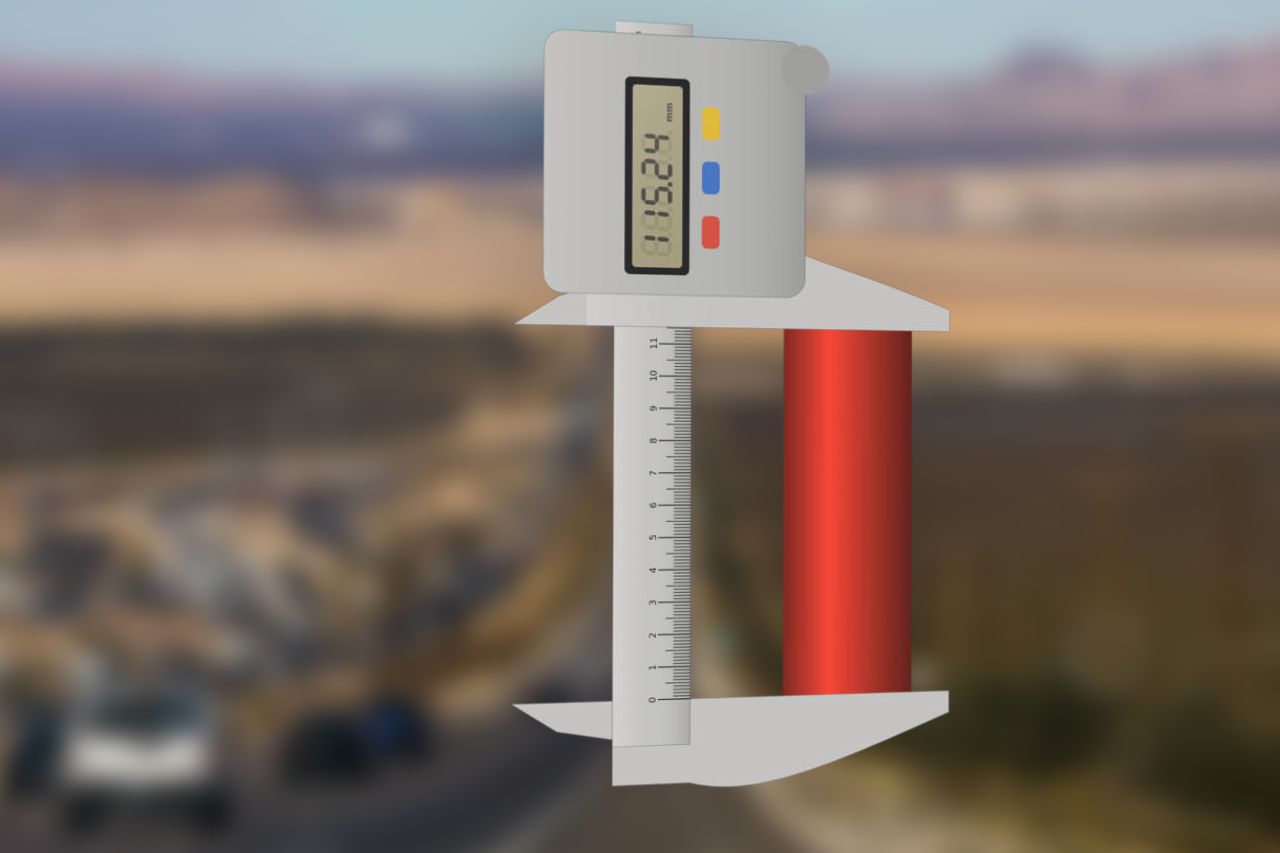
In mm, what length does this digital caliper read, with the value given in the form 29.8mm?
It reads 115.24mm
